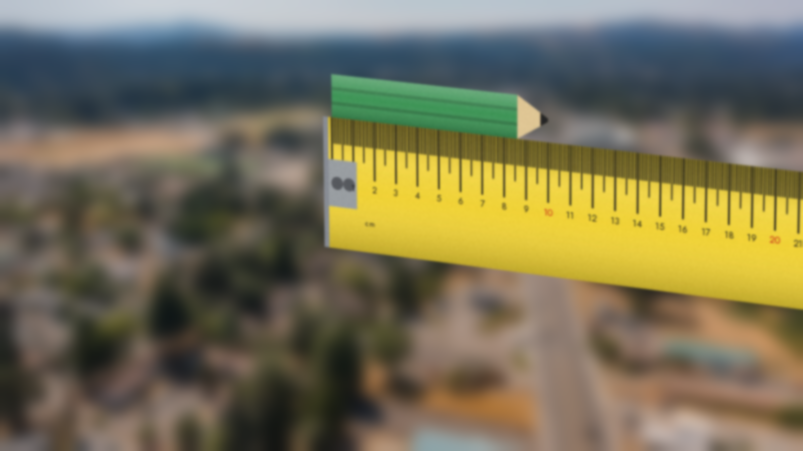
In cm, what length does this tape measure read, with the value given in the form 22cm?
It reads 10cm
